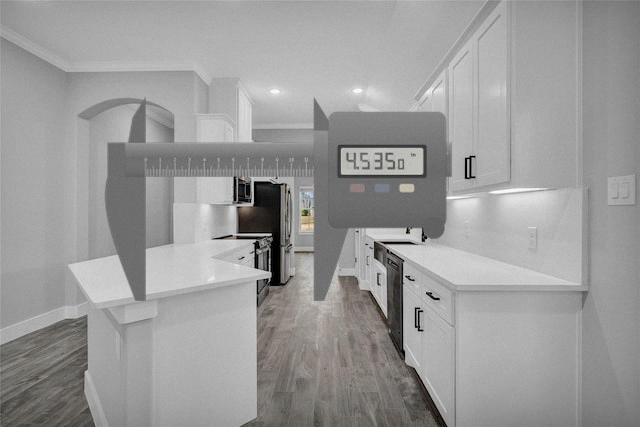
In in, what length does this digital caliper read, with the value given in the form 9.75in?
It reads 4.5350in
